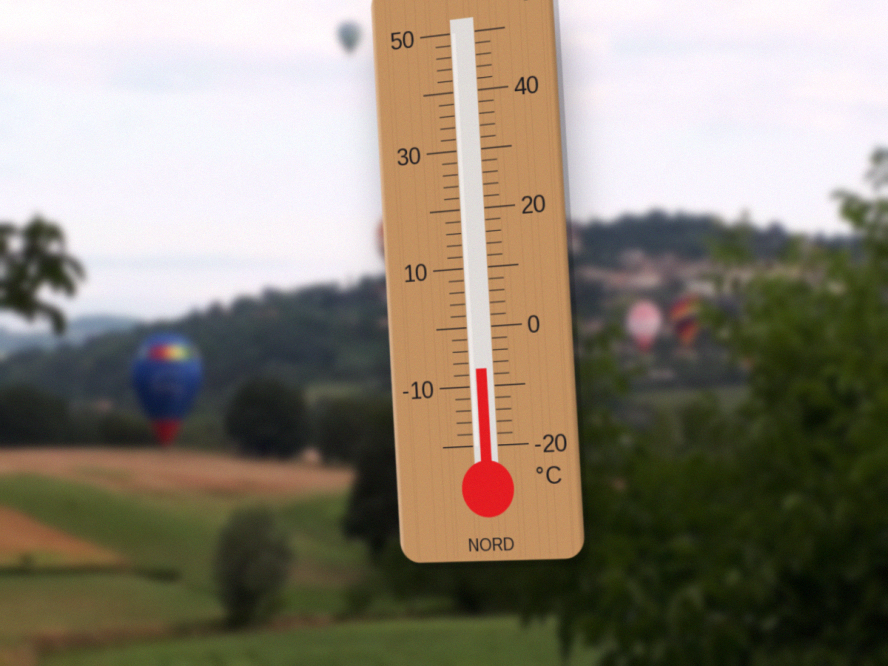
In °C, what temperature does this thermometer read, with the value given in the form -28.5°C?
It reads -7°C
